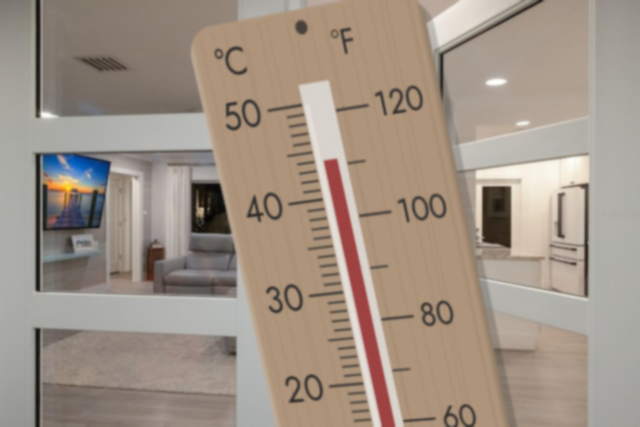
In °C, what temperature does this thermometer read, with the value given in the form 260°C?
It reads 44°C
